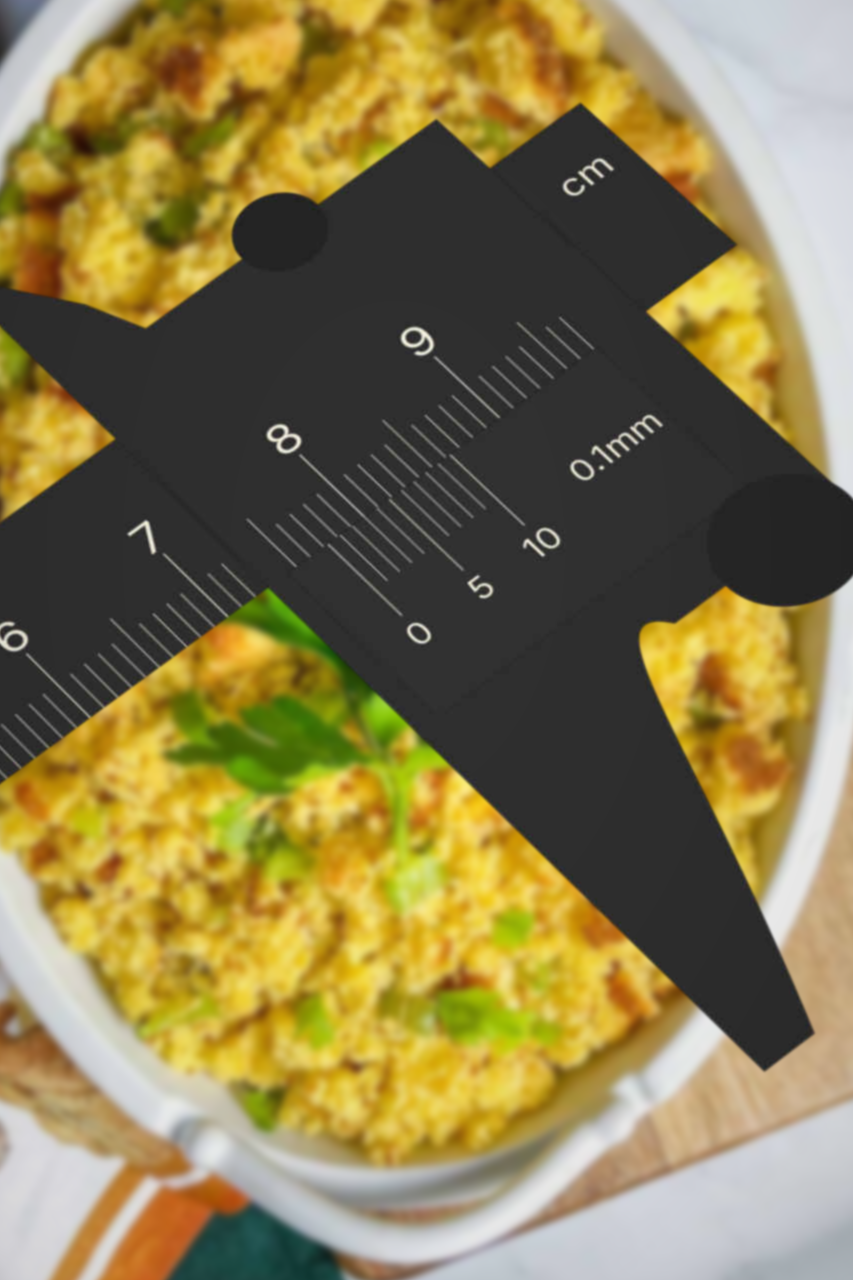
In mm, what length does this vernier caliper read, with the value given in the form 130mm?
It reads 77.3mm
